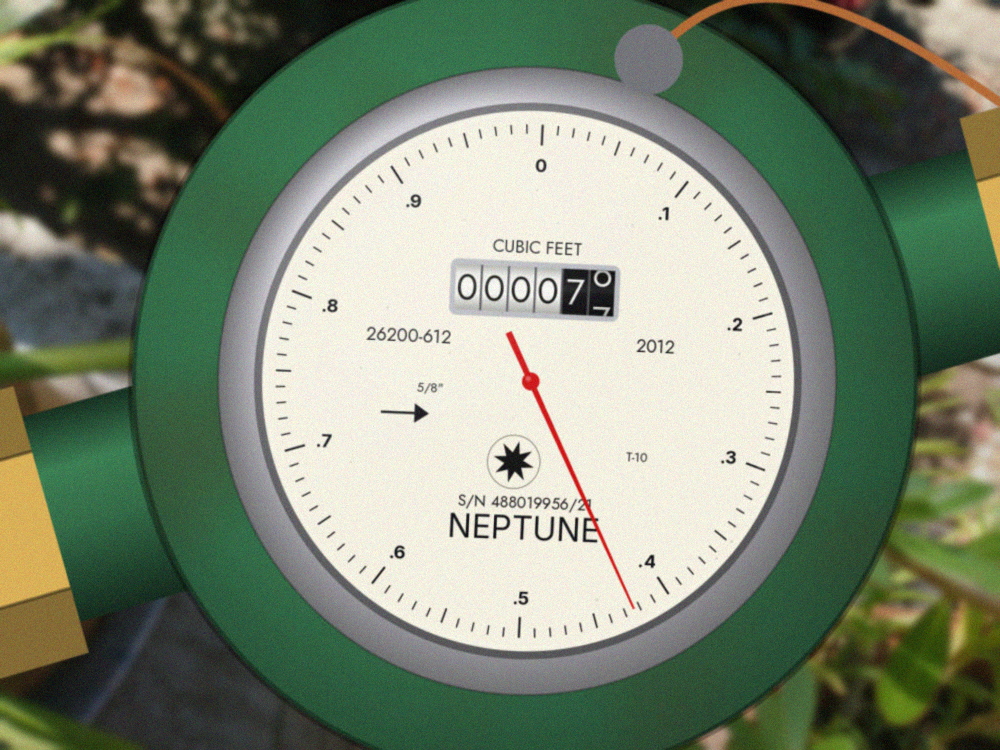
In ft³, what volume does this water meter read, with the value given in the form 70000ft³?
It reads 76.42ft³
